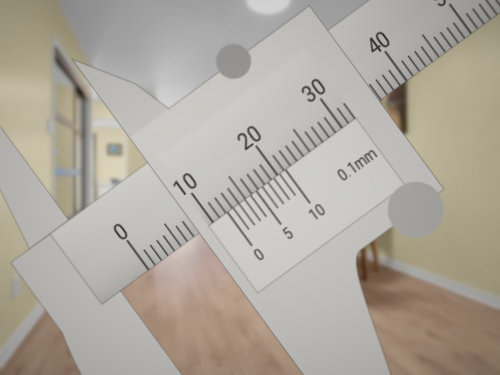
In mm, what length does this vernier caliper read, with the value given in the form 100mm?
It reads 12.2mm
